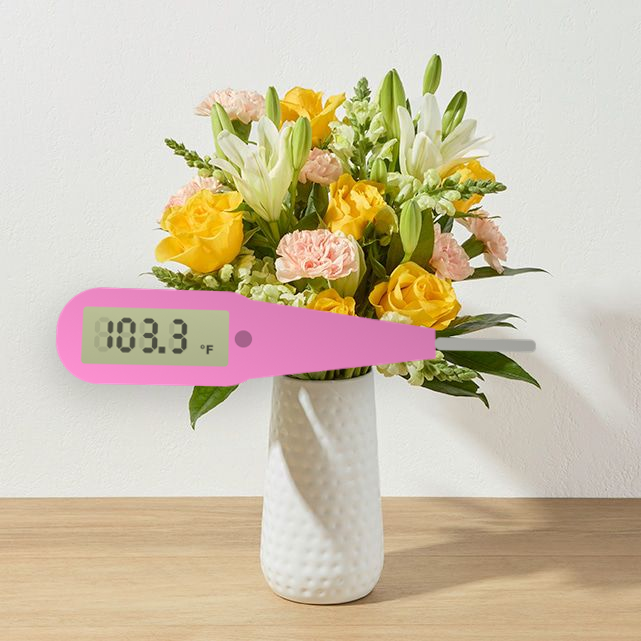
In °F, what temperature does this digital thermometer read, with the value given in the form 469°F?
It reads 103.3°F
